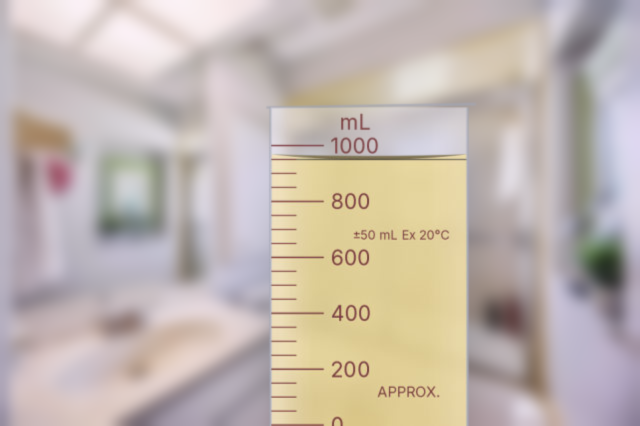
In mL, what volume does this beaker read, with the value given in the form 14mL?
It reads 950mL
